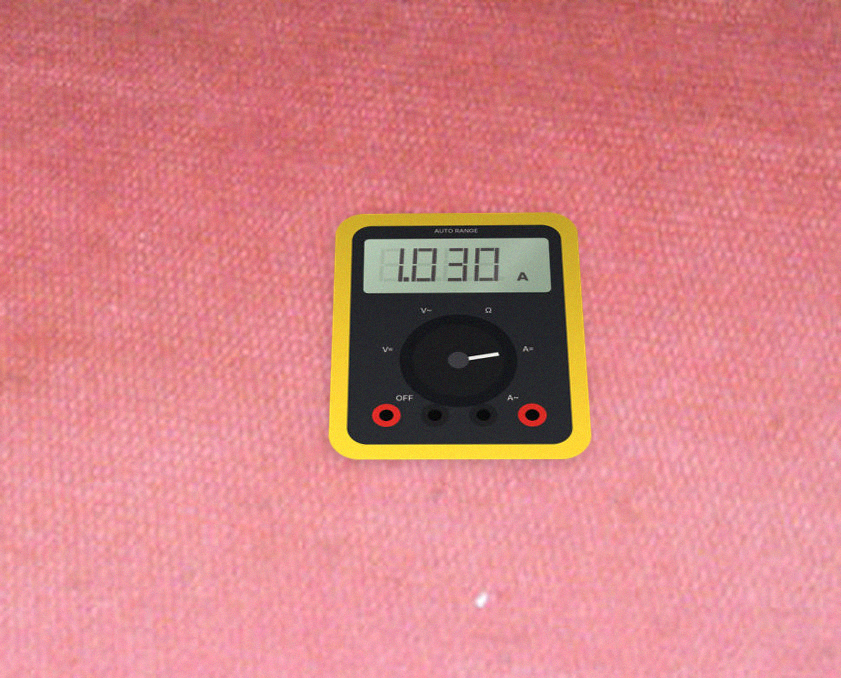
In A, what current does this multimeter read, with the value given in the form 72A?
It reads 1.030A
